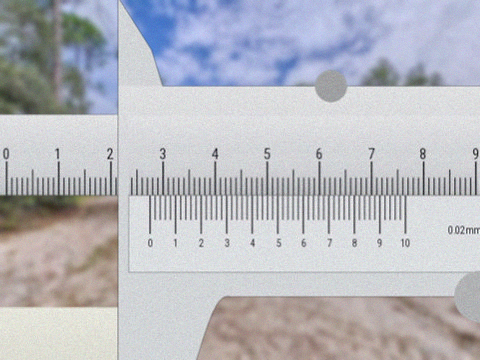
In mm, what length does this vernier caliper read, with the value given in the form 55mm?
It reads 27.5mm
